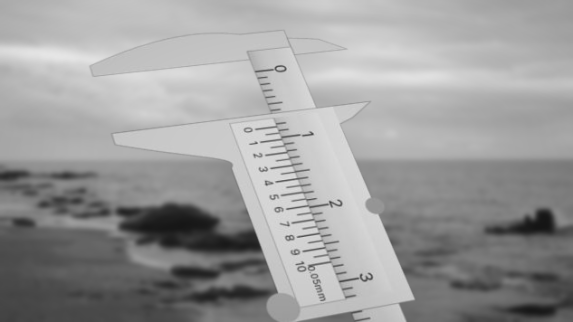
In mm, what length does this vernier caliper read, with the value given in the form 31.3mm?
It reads 8.4mm
